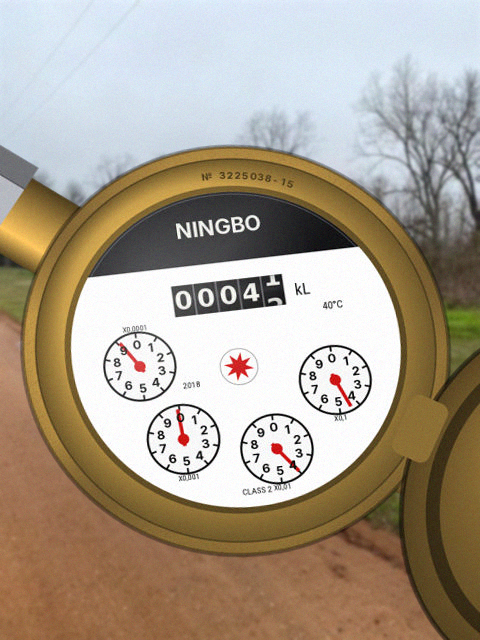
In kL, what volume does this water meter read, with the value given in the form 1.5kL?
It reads 41.4399kL
